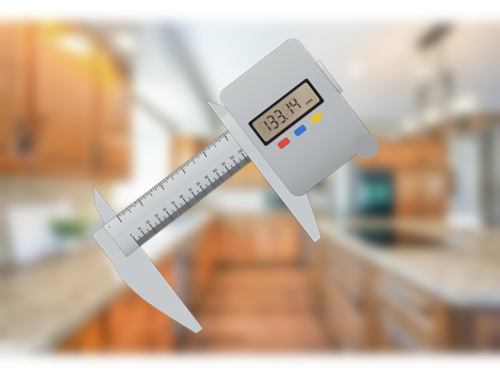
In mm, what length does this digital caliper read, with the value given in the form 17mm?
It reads 133.14mm
